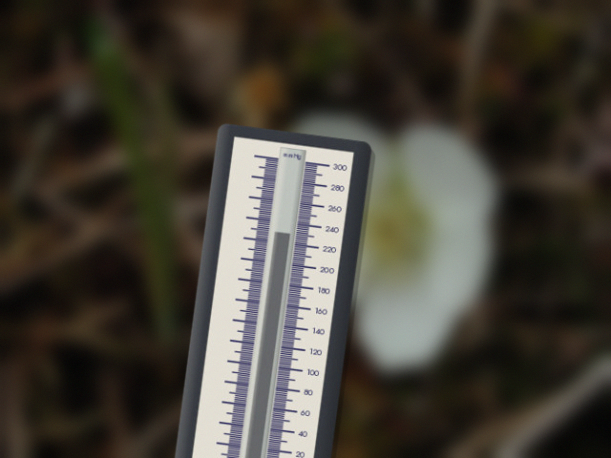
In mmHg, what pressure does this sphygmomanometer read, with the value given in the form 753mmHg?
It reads 230mmHg
